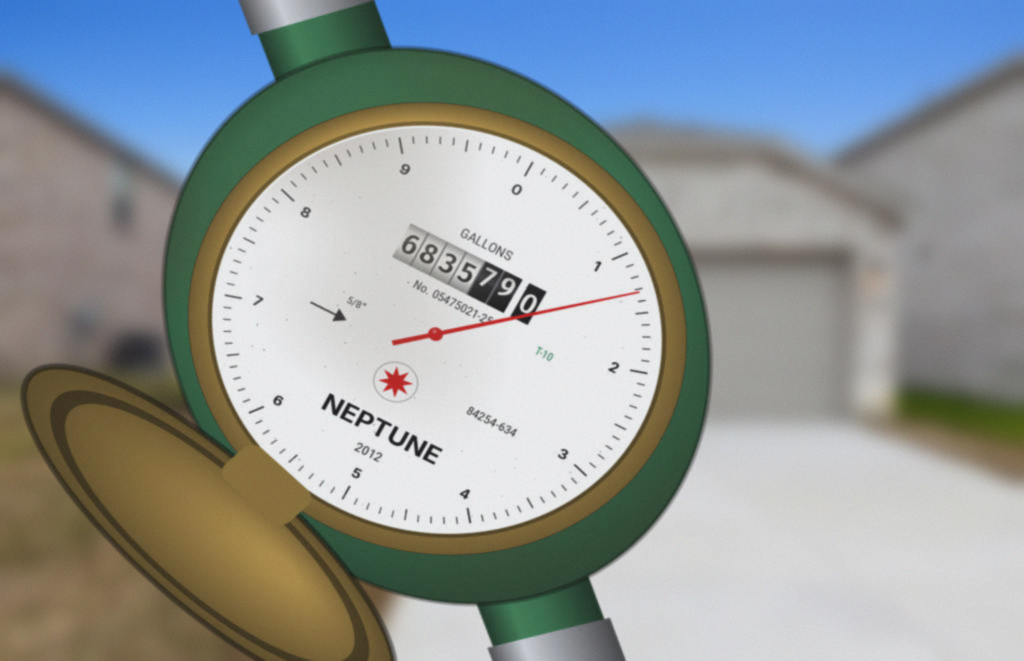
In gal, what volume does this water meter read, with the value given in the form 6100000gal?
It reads 6835791.3gal
